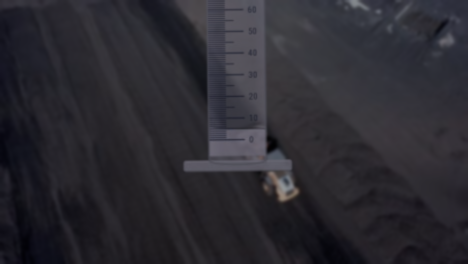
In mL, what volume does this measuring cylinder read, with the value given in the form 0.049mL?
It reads 5mL
